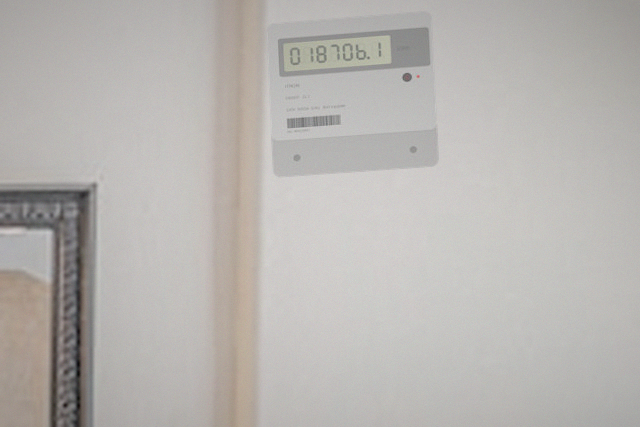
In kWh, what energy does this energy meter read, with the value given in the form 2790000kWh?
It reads 18706.1kWh
